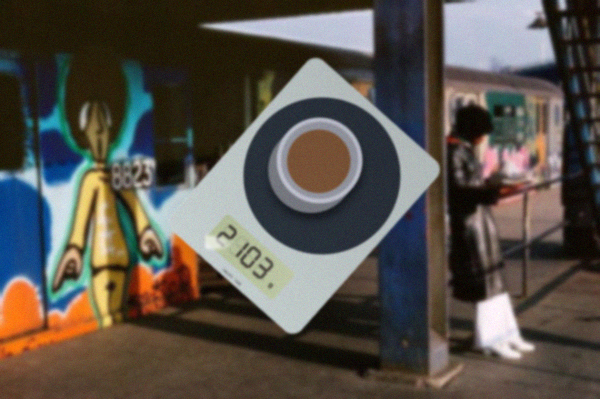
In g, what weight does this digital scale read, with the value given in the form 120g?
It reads 2103g
